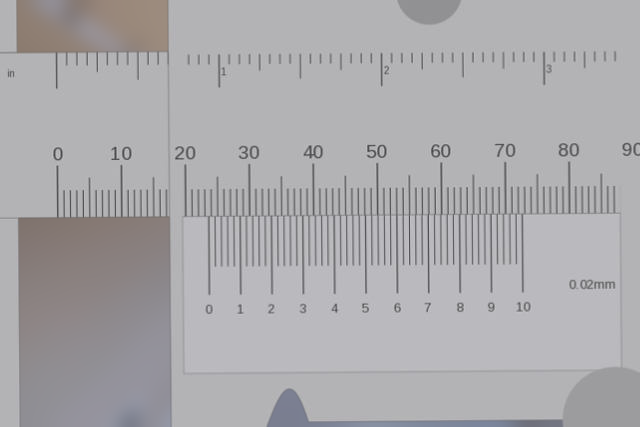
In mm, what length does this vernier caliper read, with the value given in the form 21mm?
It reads 23.6mm
